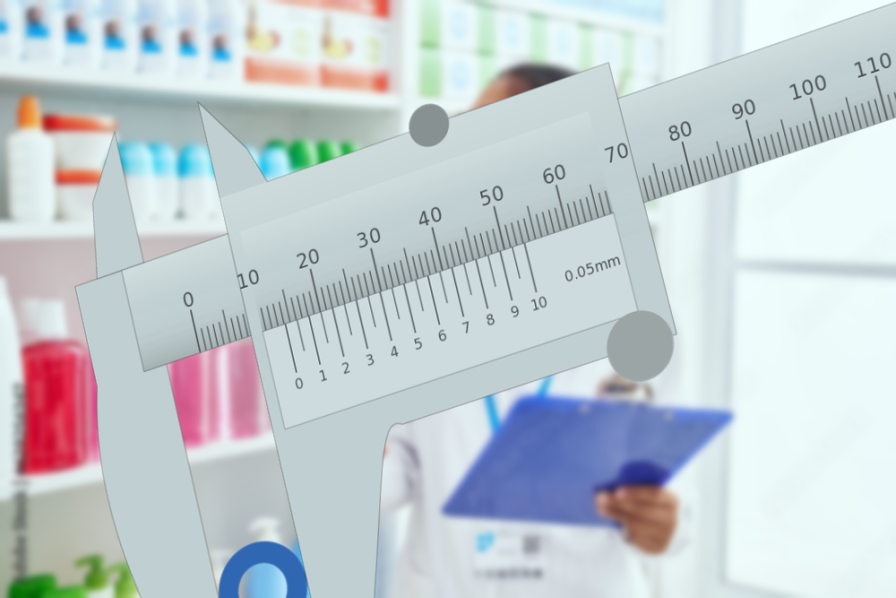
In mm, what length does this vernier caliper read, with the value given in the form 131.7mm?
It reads 14.2mm
